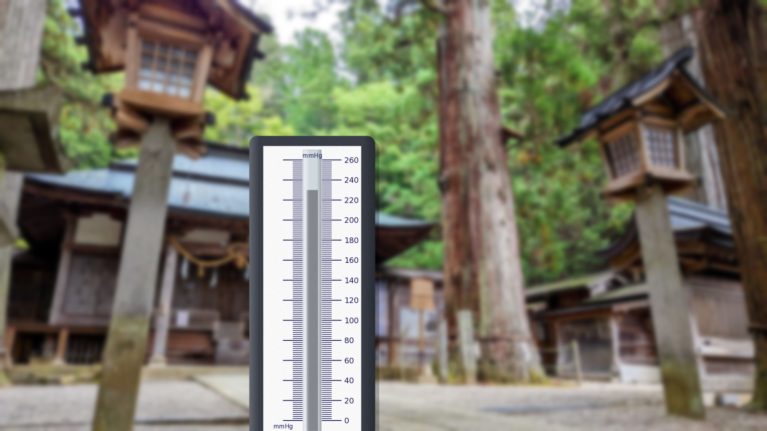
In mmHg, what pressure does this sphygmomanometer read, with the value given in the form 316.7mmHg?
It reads 230mmHg
